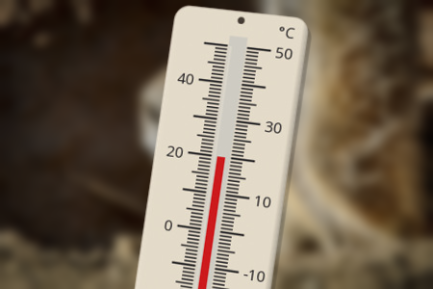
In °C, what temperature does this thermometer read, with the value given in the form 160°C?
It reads 20°C
